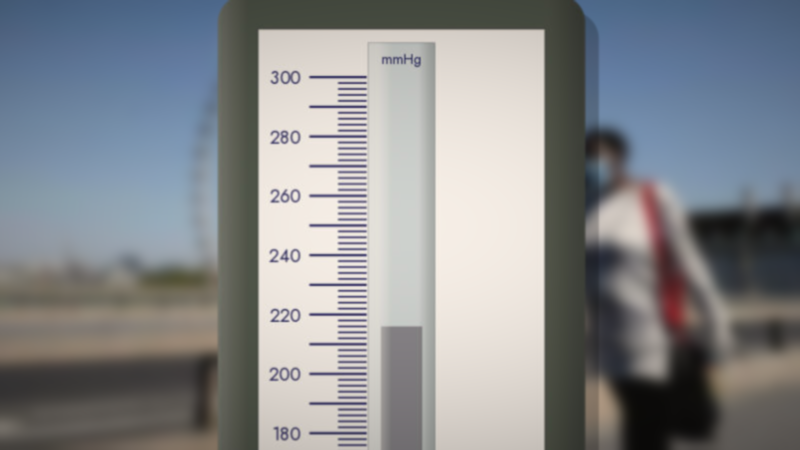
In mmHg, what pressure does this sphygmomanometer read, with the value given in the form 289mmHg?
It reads 216mmHg
